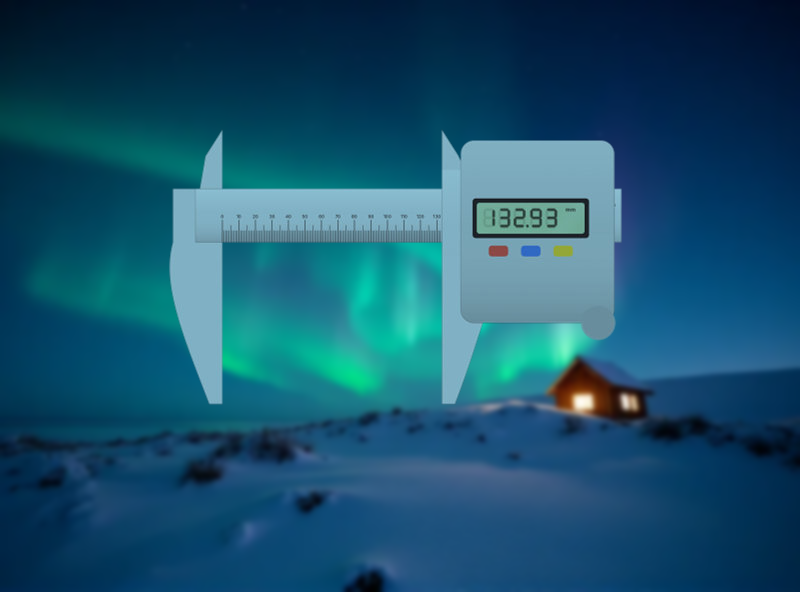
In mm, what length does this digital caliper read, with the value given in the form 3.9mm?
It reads 132.93mm
